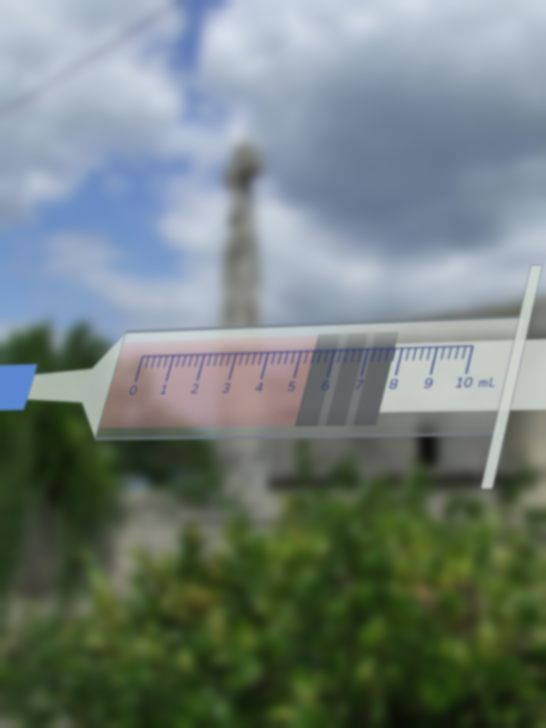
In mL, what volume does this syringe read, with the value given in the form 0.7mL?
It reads 5.4mL
